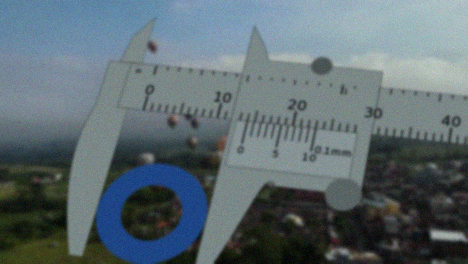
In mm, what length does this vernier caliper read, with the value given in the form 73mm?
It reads 14.0mm
